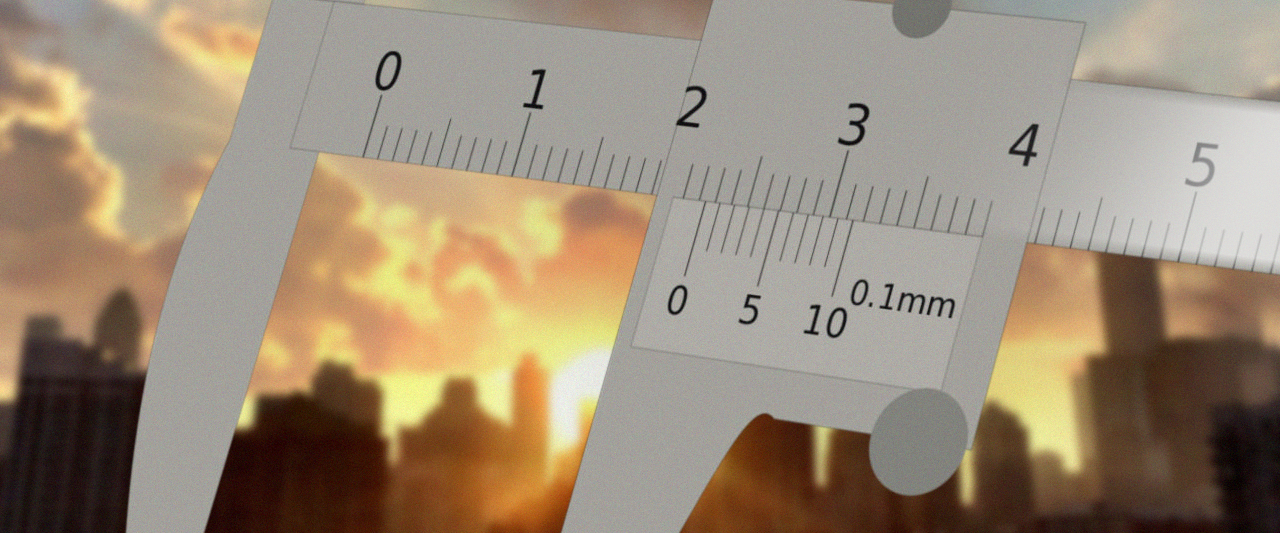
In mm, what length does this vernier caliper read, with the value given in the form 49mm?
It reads 22.4mm
